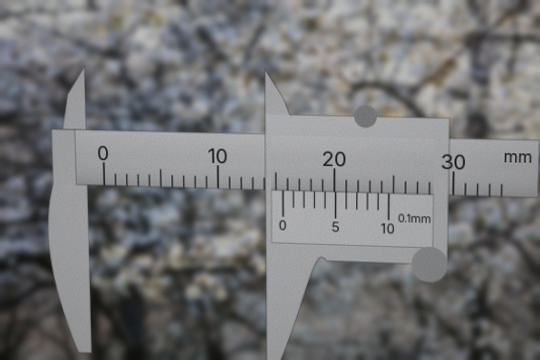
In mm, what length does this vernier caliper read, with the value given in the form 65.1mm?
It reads 15.6mm
